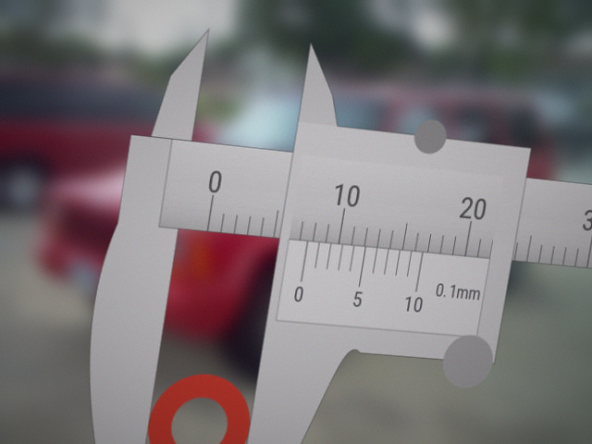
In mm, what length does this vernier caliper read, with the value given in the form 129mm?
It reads 7.6mm
